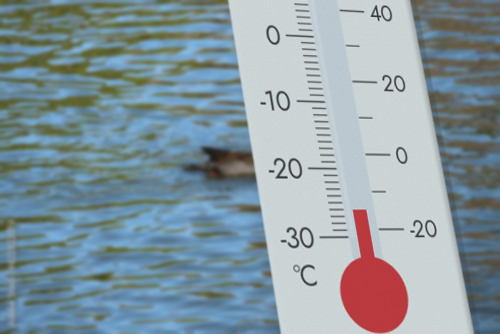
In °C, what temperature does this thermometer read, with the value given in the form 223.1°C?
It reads -26°C
